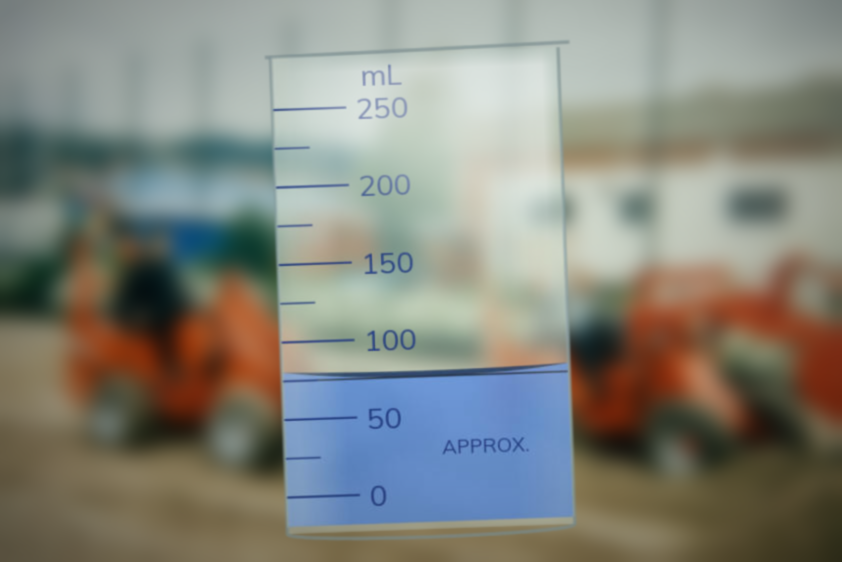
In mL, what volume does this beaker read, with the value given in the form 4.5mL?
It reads 75mL
